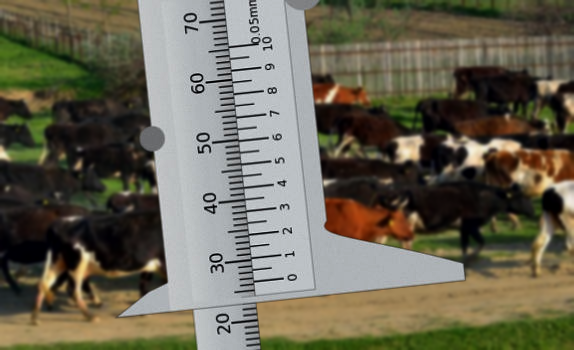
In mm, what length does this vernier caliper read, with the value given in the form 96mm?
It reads 26.4mm
